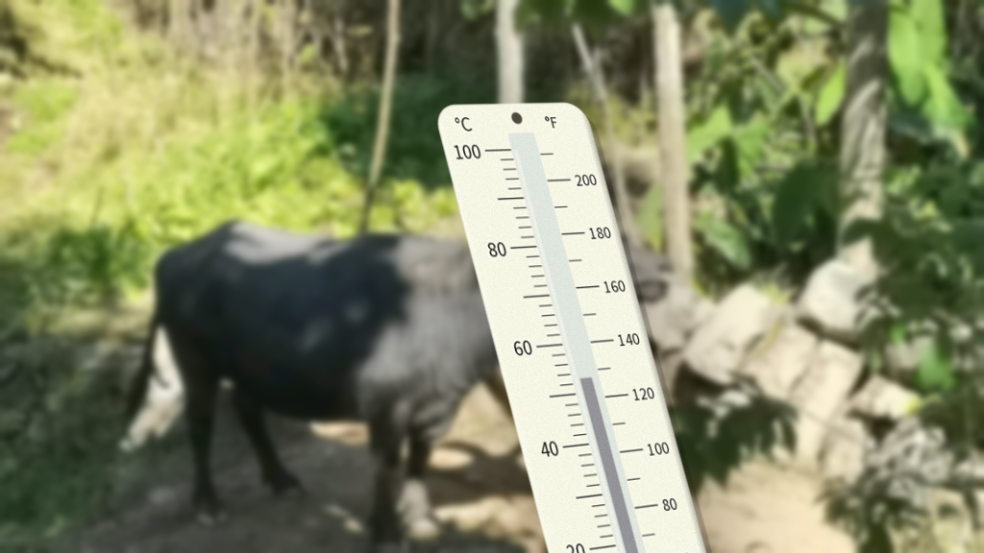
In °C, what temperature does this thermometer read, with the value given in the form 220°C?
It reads 53°C
